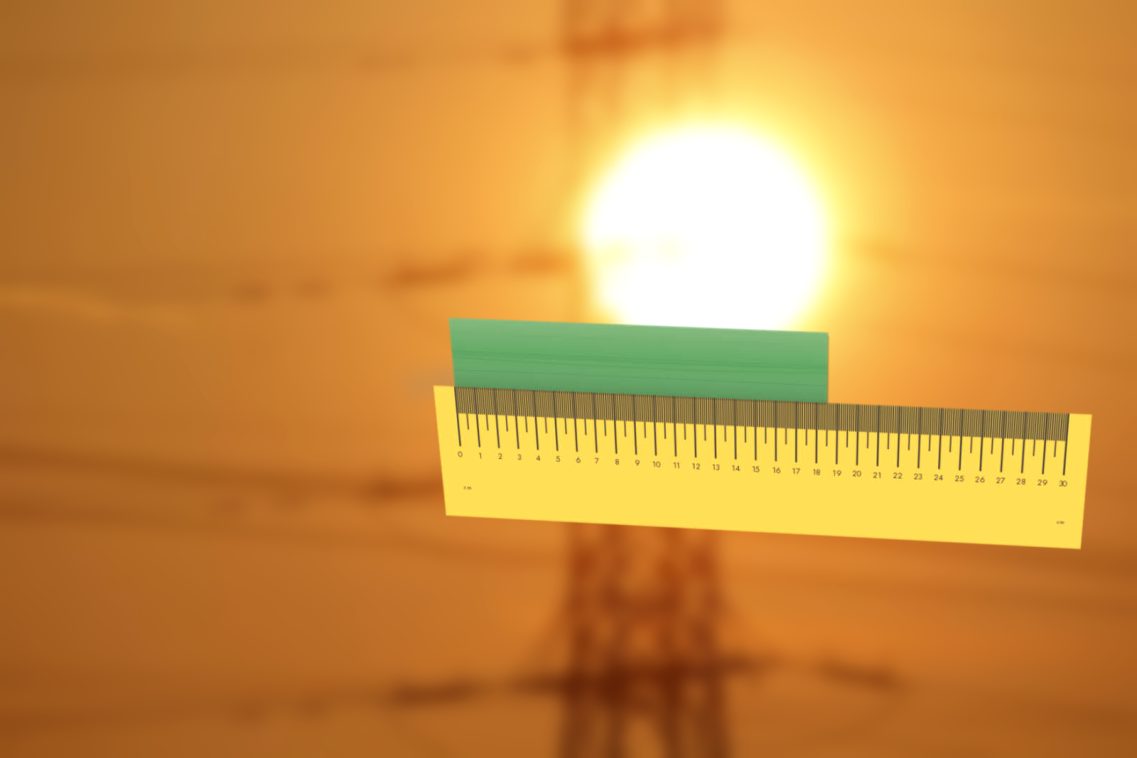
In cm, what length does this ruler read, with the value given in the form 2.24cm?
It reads 18.5cm
